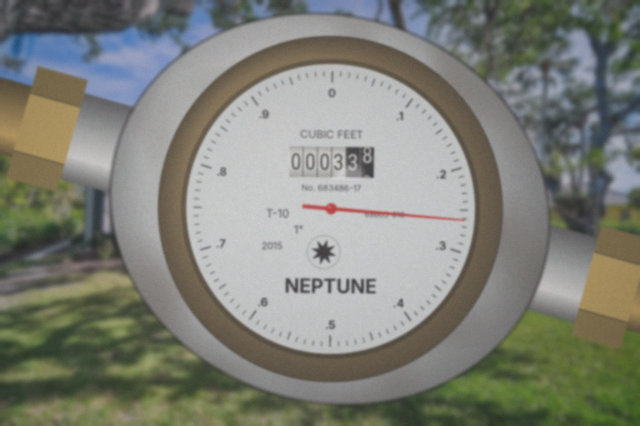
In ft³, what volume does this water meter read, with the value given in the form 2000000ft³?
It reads 338.26ft³
